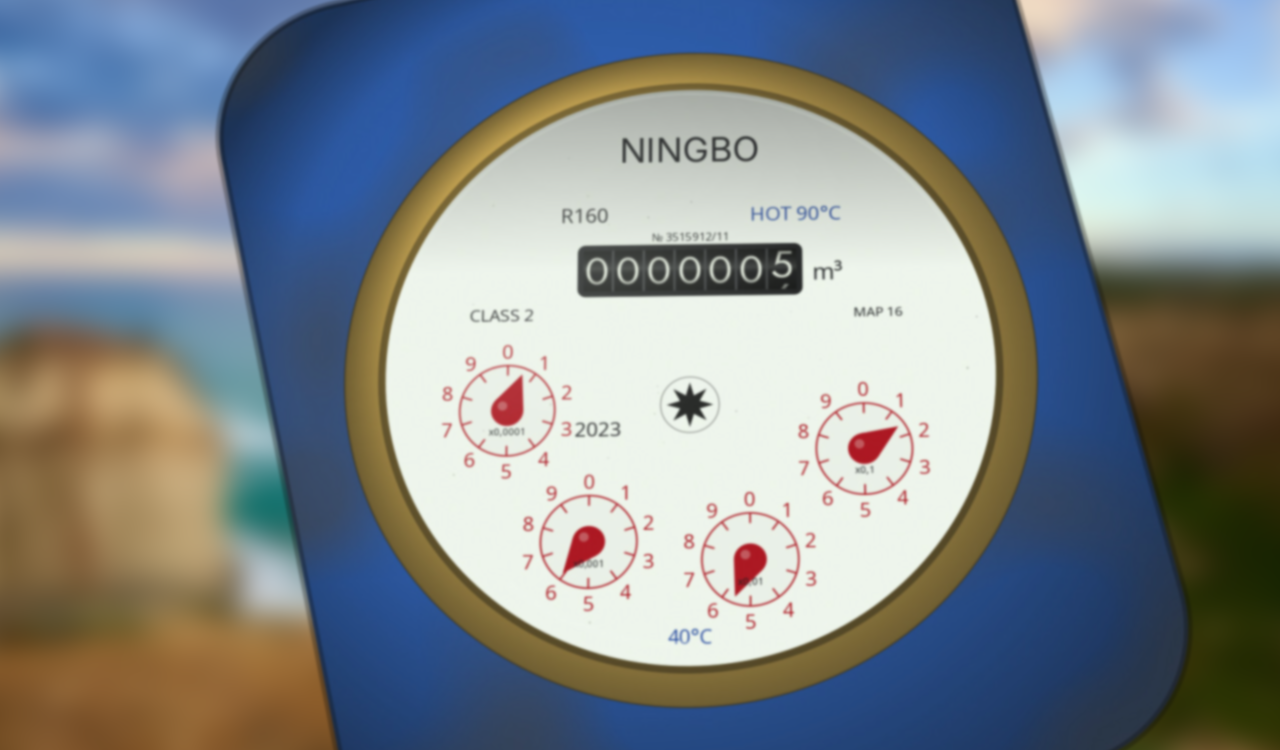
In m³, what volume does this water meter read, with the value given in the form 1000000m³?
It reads 5.1560m³
